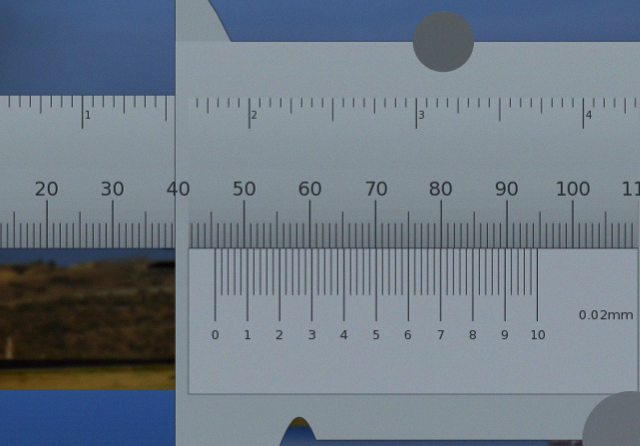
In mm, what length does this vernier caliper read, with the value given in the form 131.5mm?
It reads 45.6mm
